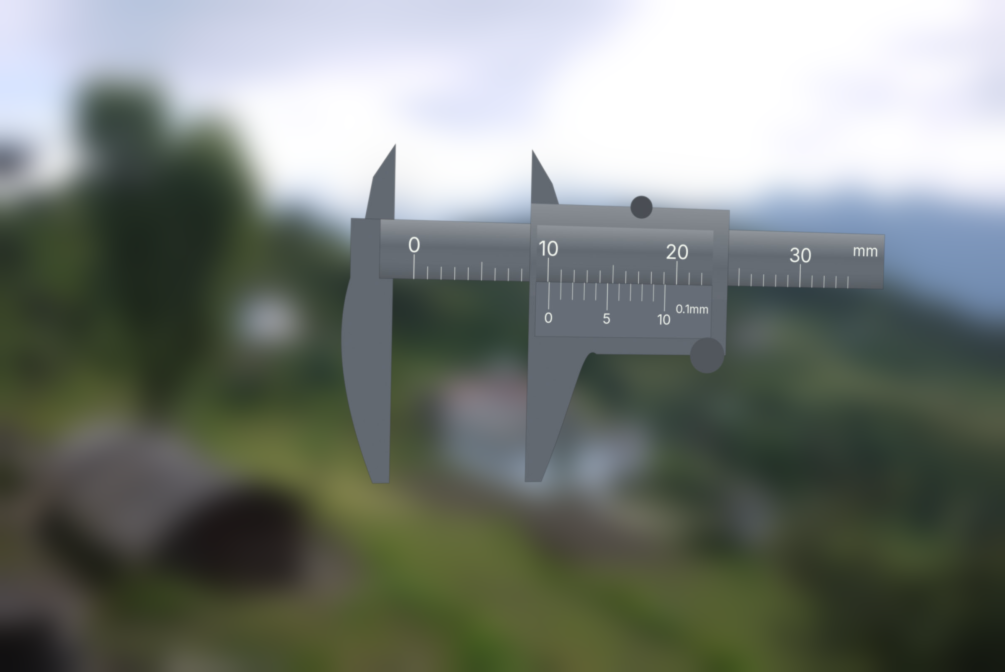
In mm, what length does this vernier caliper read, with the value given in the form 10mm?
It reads 10.1mm
